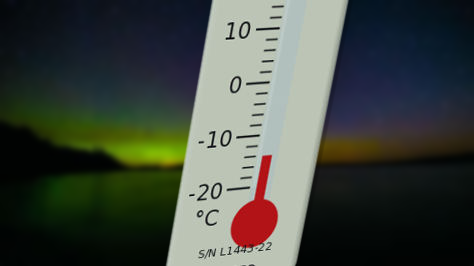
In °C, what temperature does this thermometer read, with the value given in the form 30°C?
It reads -14°C
